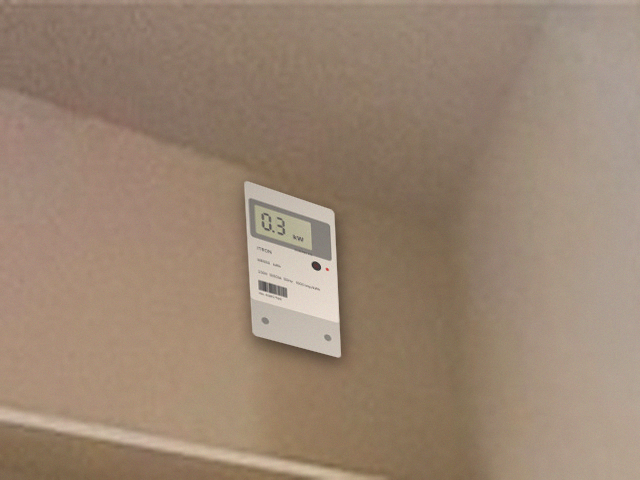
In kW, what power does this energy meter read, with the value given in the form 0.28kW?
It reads 0.3kW
